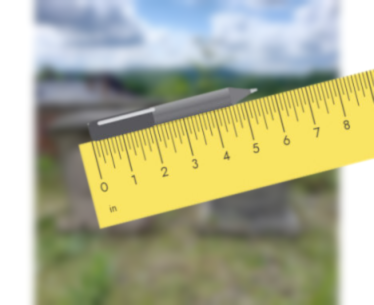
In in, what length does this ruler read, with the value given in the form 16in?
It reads 5.5in
